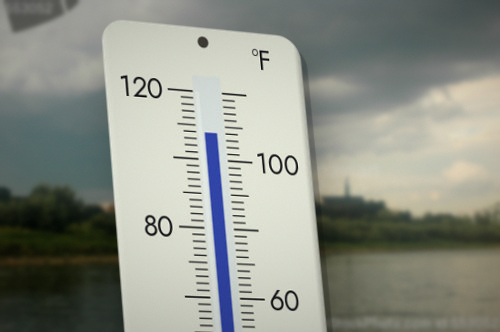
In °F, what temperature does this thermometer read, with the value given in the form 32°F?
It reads 108°F
